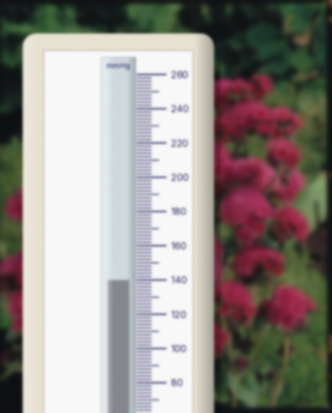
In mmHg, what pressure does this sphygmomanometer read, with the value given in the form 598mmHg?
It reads 140mmHg
